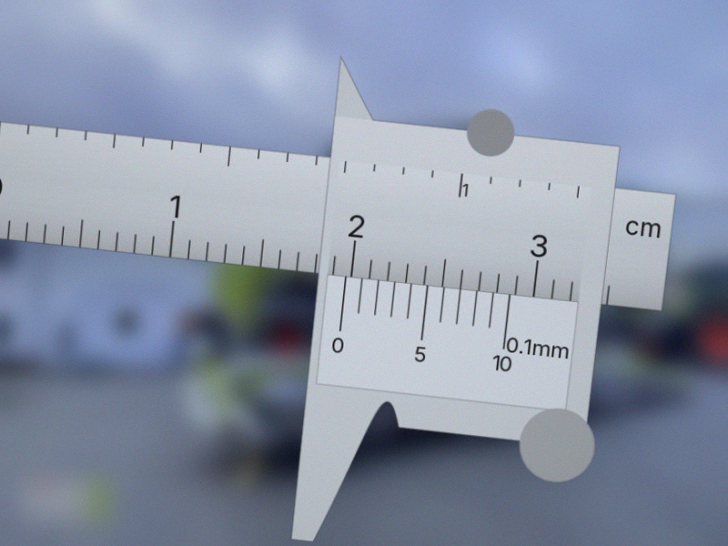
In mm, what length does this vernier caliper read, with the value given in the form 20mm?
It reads 19.7mm
